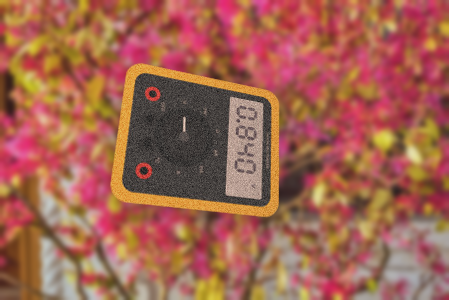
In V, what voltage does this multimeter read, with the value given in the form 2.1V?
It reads 0.840V
